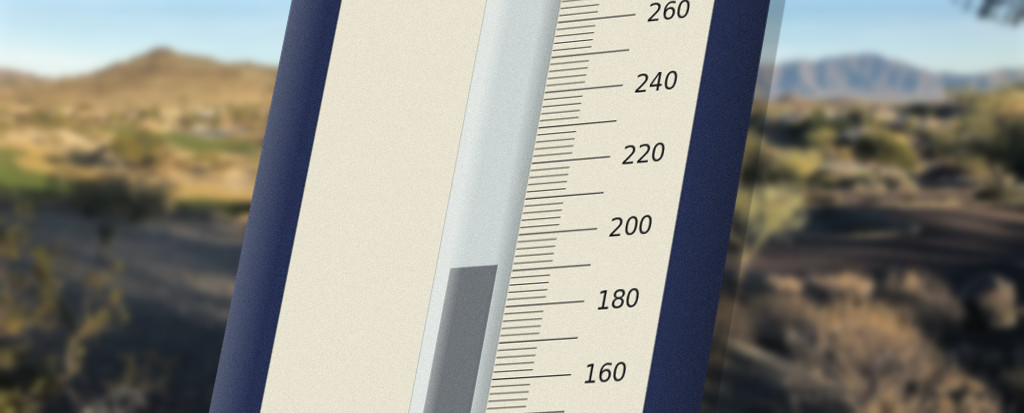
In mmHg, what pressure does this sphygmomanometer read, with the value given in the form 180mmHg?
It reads 192mmHg
